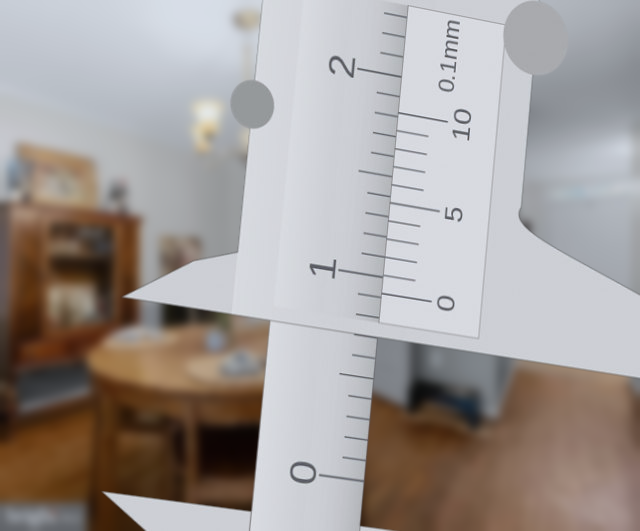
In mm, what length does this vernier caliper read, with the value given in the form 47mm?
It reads 9.2mm
